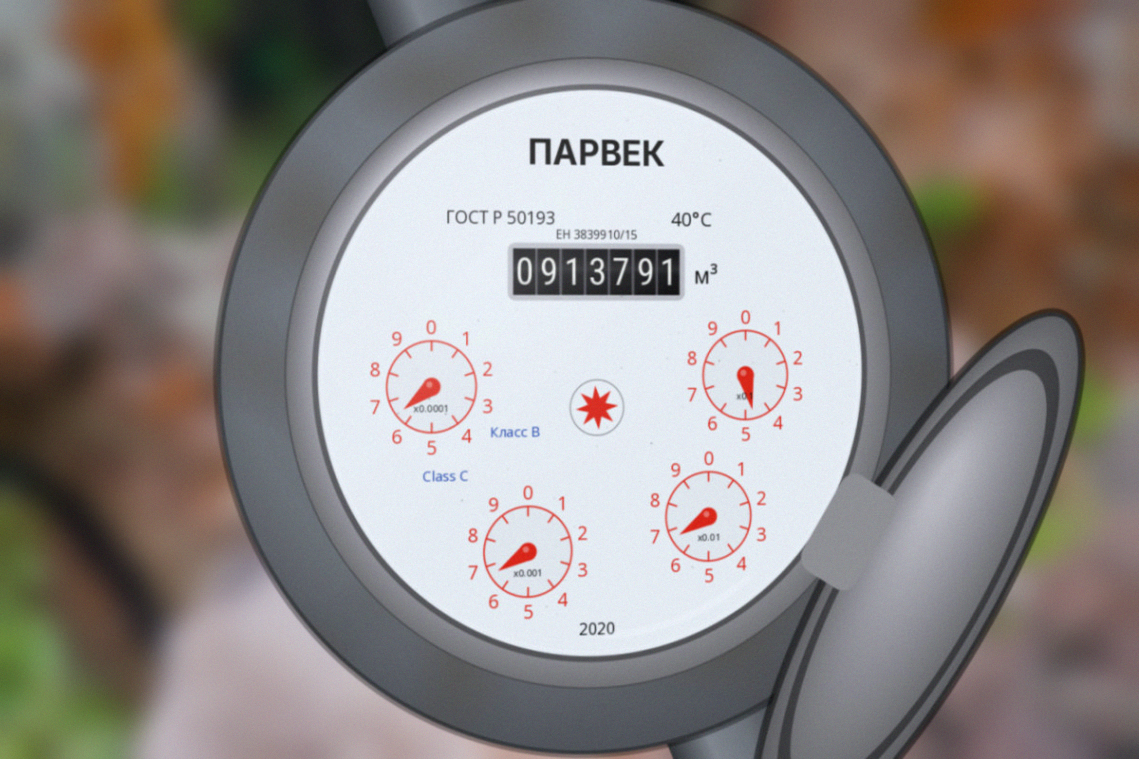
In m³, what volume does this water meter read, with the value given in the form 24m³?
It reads 913791.4666m³
